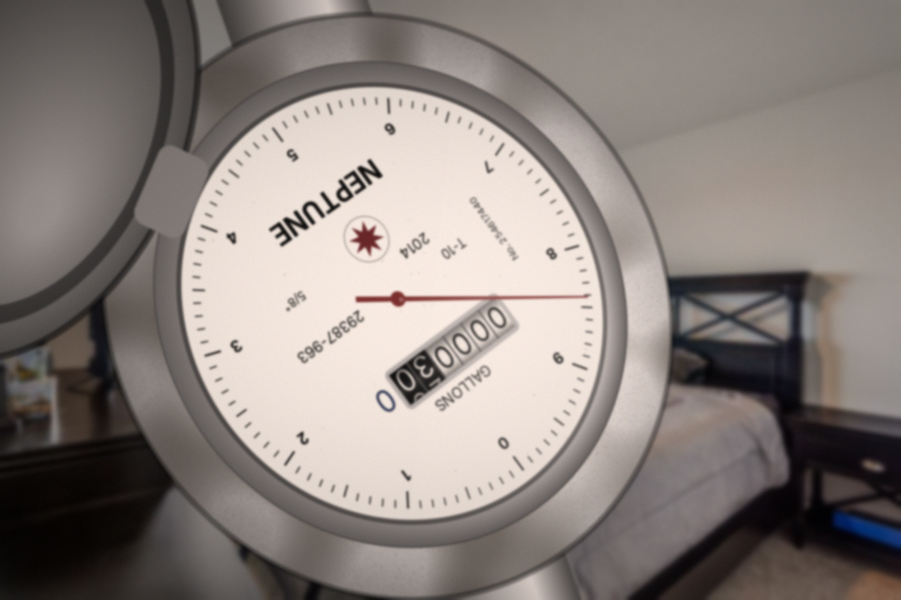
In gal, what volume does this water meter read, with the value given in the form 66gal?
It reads 298.4gal
